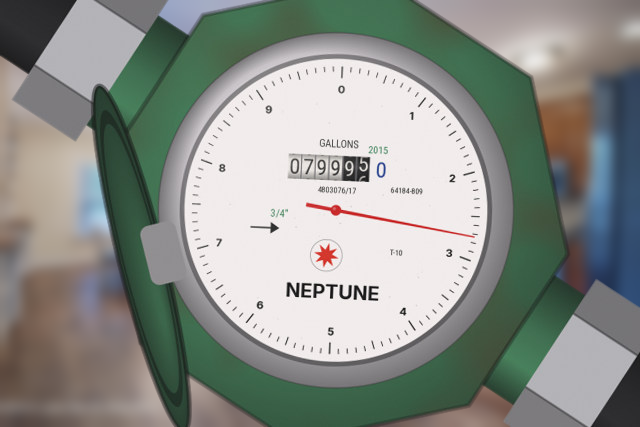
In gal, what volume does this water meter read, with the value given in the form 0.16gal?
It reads 799952.7gal
